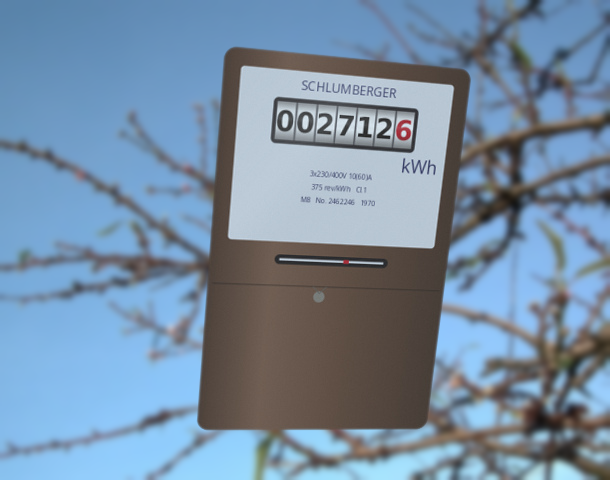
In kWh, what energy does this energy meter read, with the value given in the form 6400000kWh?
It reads 2712.6kWh
